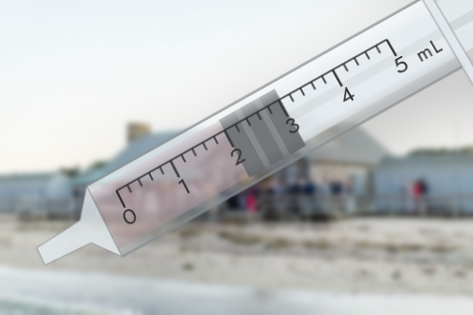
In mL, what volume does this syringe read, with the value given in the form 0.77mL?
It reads 2mL
